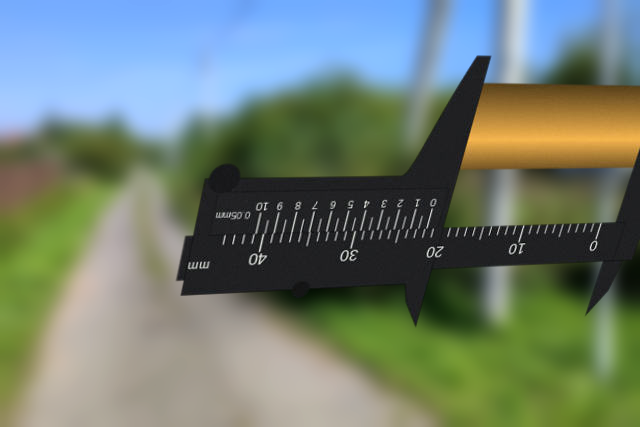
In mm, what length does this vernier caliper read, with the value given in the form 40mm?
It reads 21.8mm
